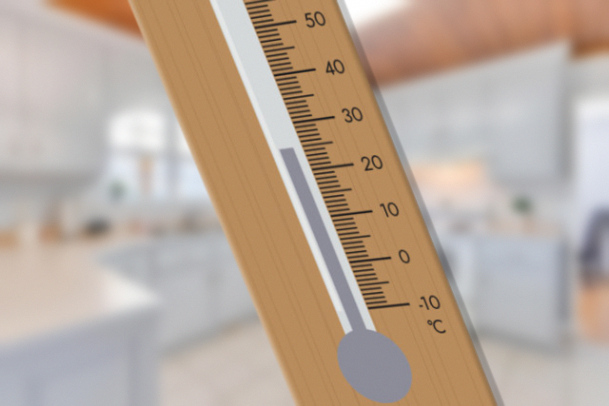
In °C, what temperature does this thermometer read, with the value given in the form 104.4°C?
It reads 25°C
